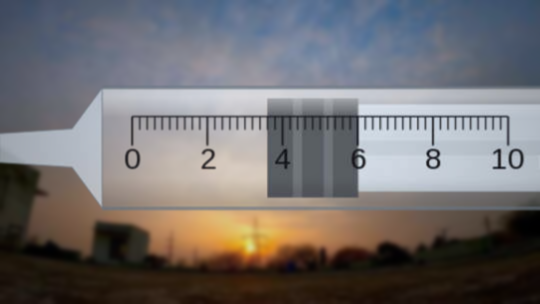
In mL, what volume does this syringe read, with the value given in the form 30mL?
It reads 3.6mL
